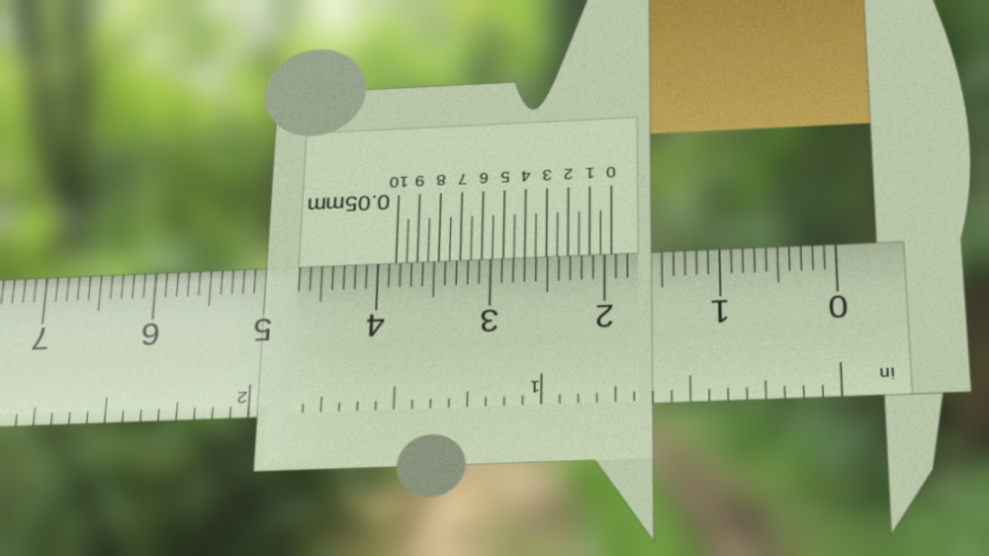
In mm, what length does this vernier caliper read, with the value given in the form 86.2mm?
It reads 19.4mm
